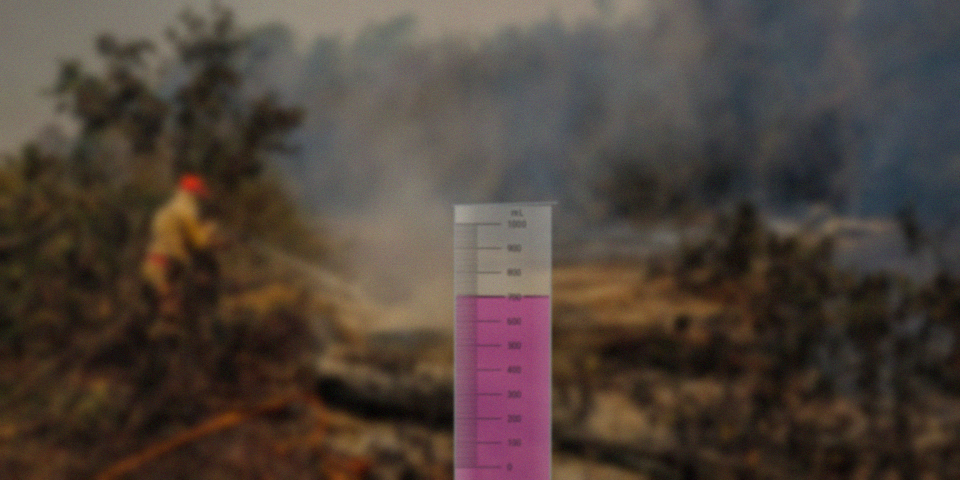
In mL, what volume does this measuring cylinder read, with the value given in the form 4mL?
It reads 700mL
